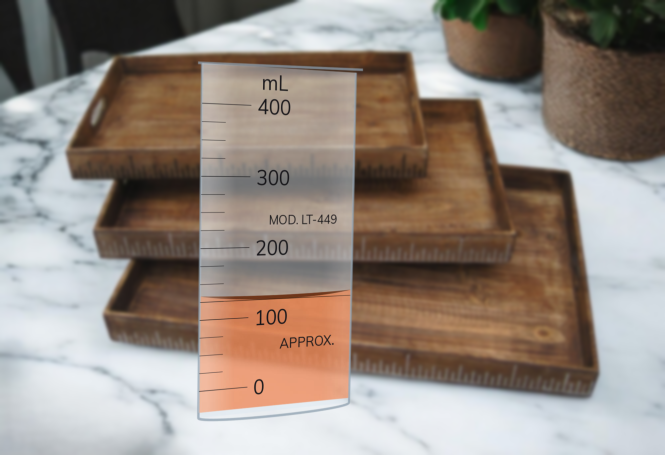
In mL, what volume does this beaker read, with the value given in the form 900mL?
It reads 125mL
